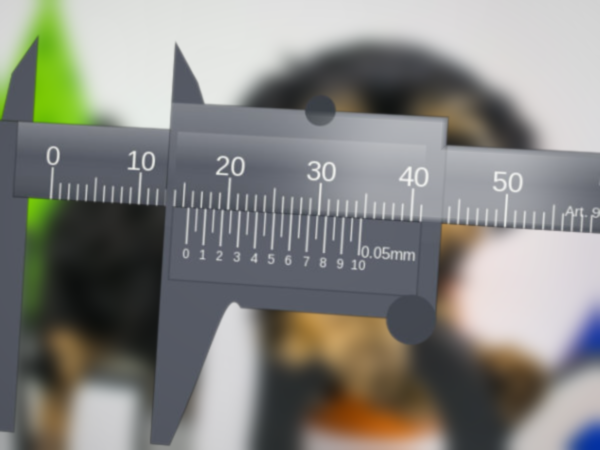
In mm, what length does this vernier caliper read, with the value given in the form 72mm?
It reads 15.6mm
